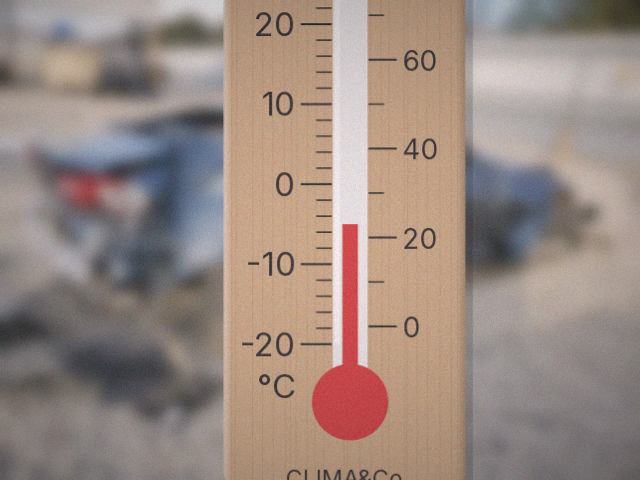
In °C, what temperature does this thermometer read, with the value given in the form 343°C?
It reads -5°C
